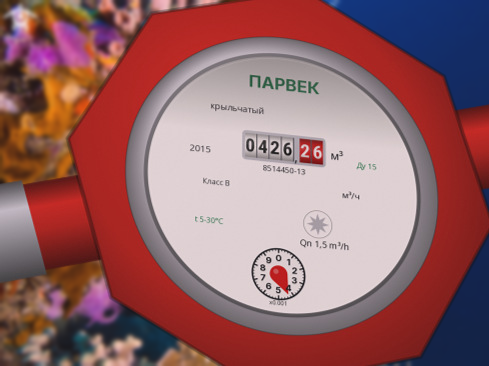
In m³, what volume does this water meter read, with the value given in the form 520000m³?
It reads 426.264m³
